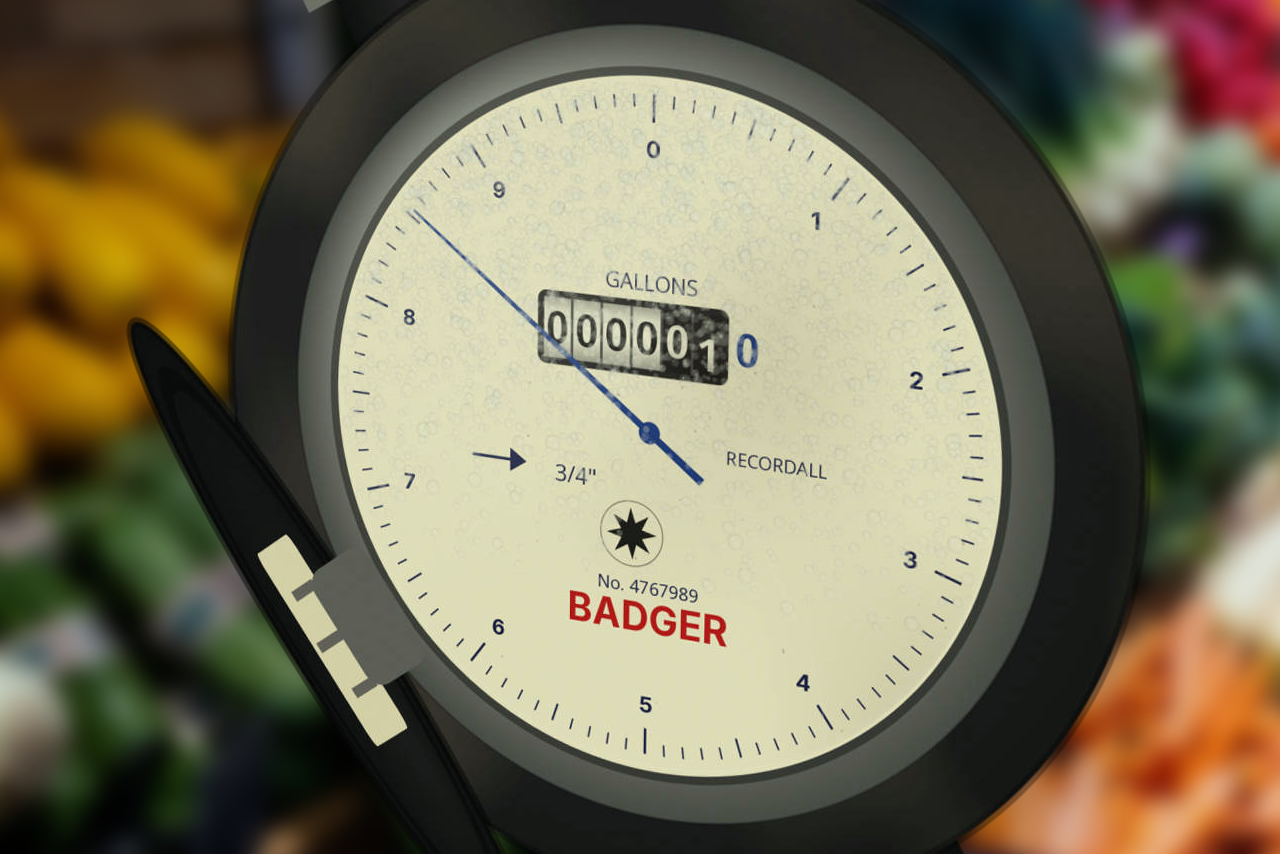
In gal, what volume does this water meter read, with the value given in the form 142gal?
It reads 8.5gal
